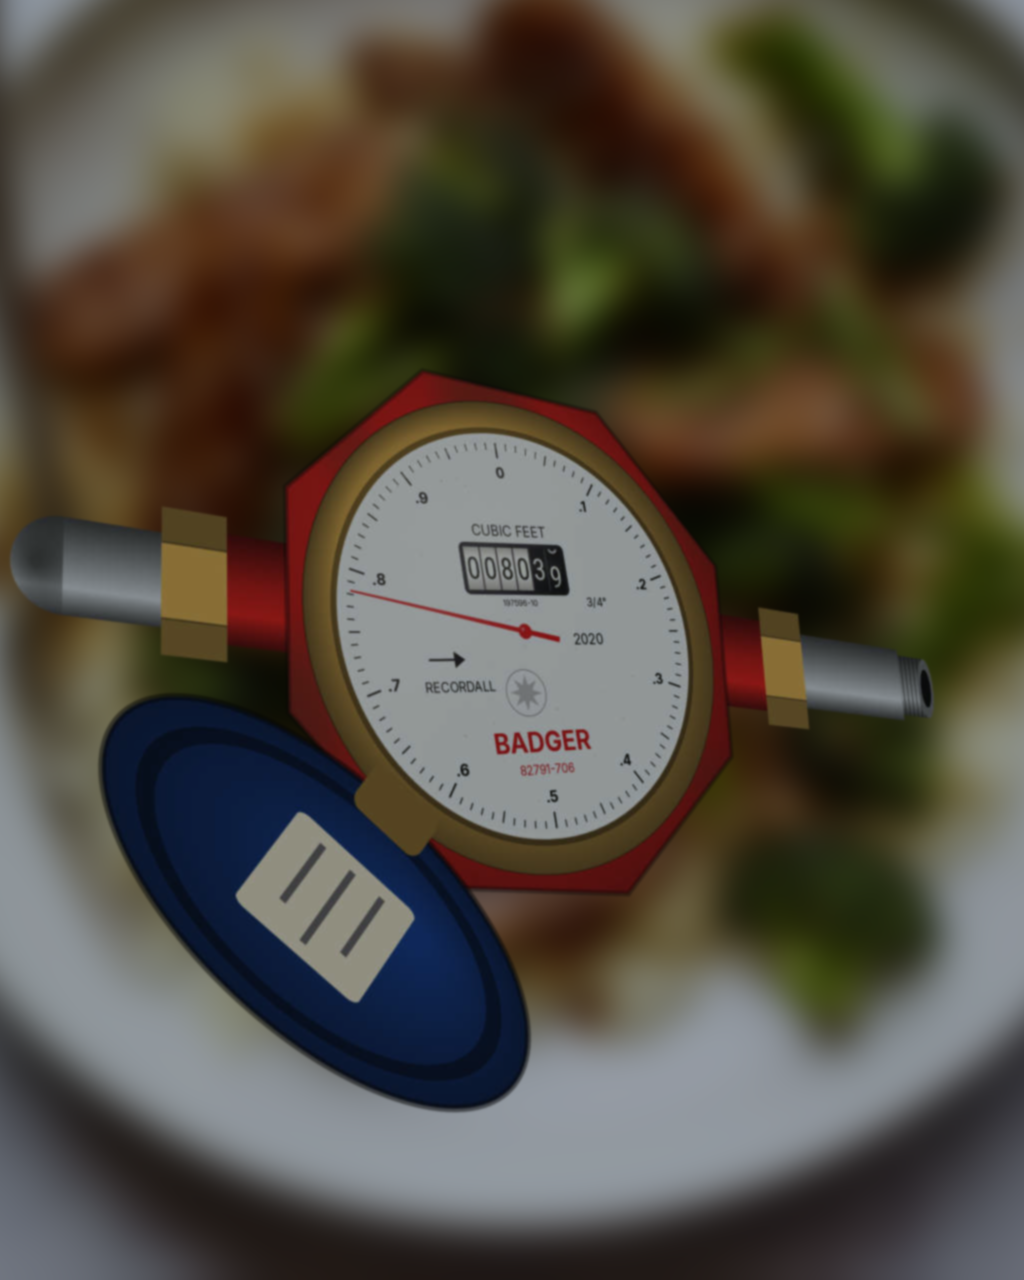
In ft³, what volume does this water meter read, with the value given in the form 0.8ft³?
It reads 8038.78ft³
